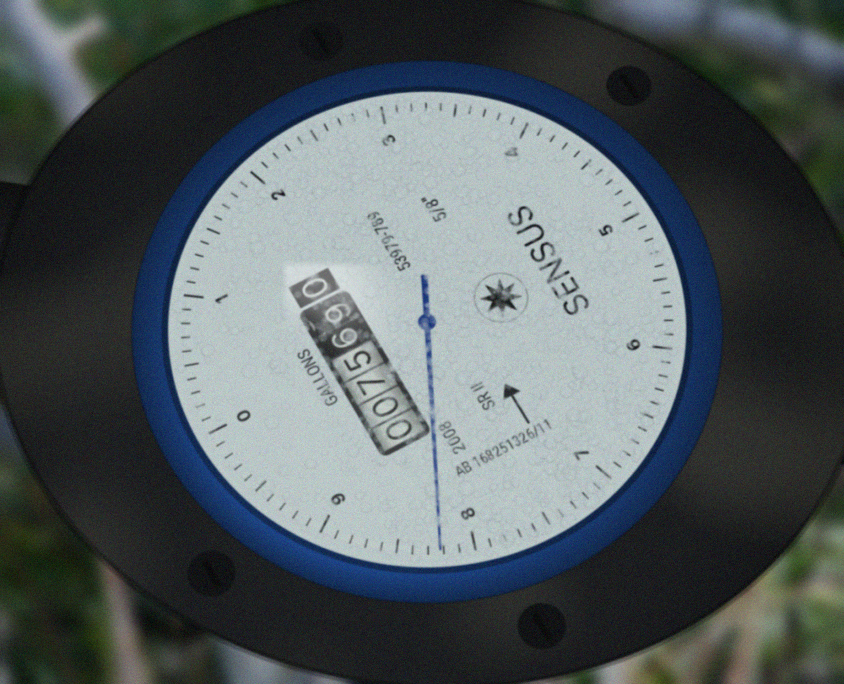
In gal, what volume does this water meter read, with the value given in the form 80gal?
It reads 75688.2gal
